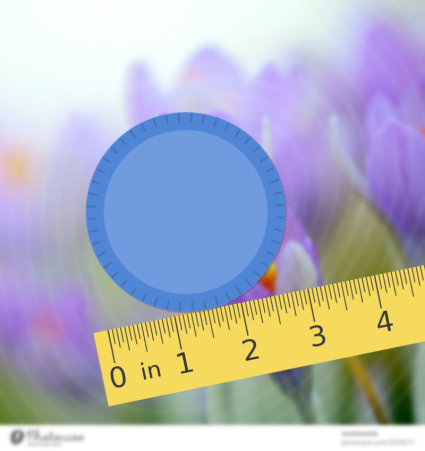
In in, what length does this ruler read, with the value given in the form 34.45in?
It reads 2.9375in
